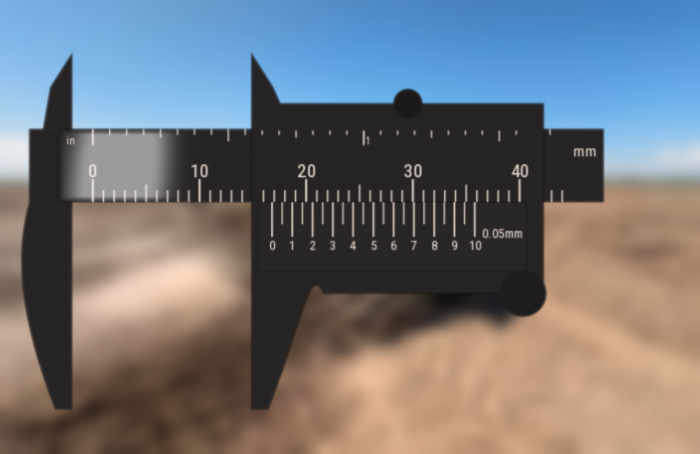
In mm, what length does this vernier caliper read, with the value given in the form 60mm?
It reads 16.8mm
